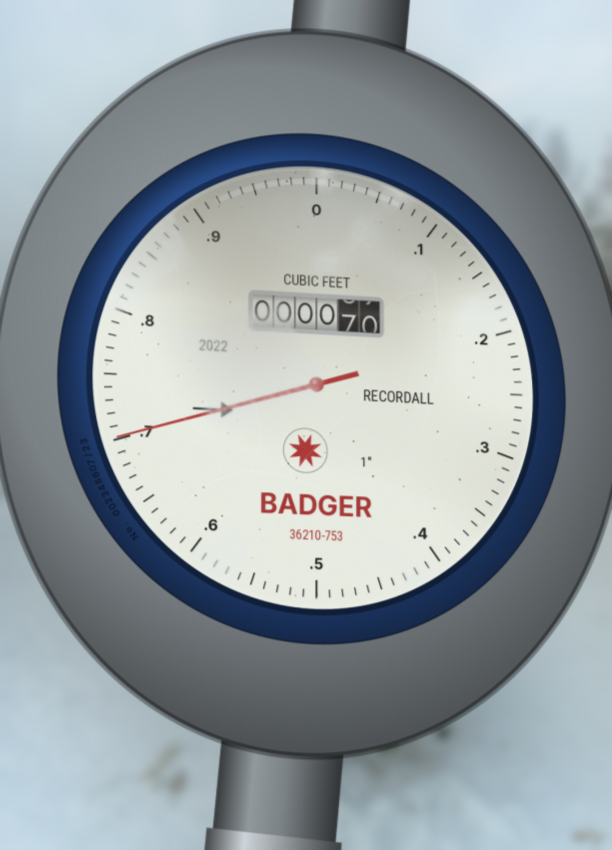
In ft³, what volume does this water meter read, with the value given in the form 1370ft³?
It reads 69.70ft³
